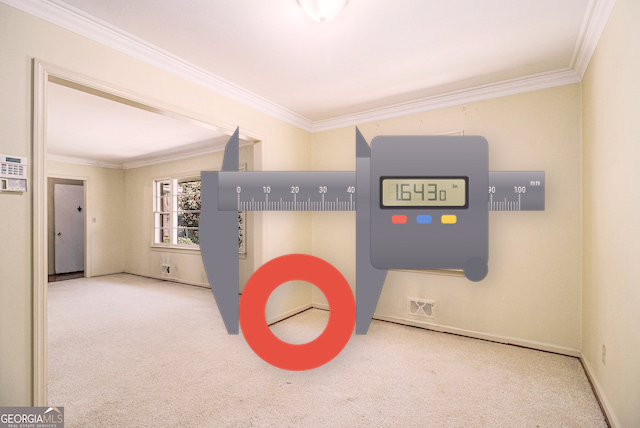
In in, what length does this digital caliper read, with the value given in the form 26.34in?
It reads 1.6430in
